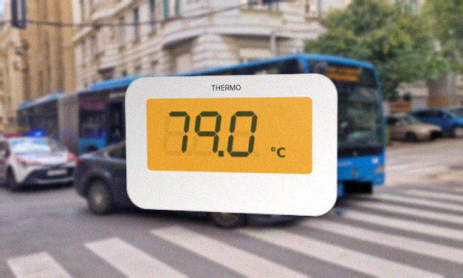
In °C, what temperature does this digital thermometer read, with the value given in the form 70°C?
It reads 79.0°C
